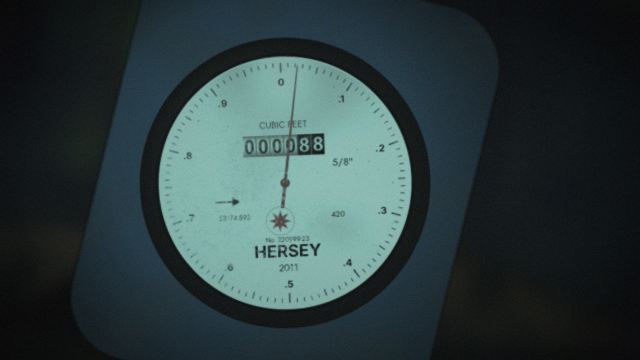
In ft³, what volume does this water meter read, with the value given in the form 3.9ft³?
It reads 88.02ft³
